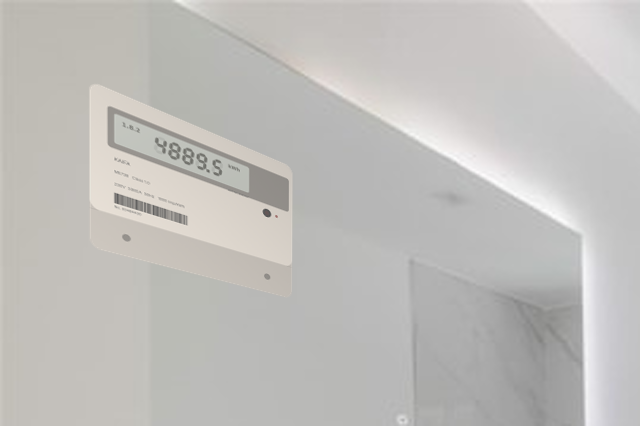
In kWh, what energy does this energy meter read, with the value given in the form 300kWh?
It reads 4889.5kWh
